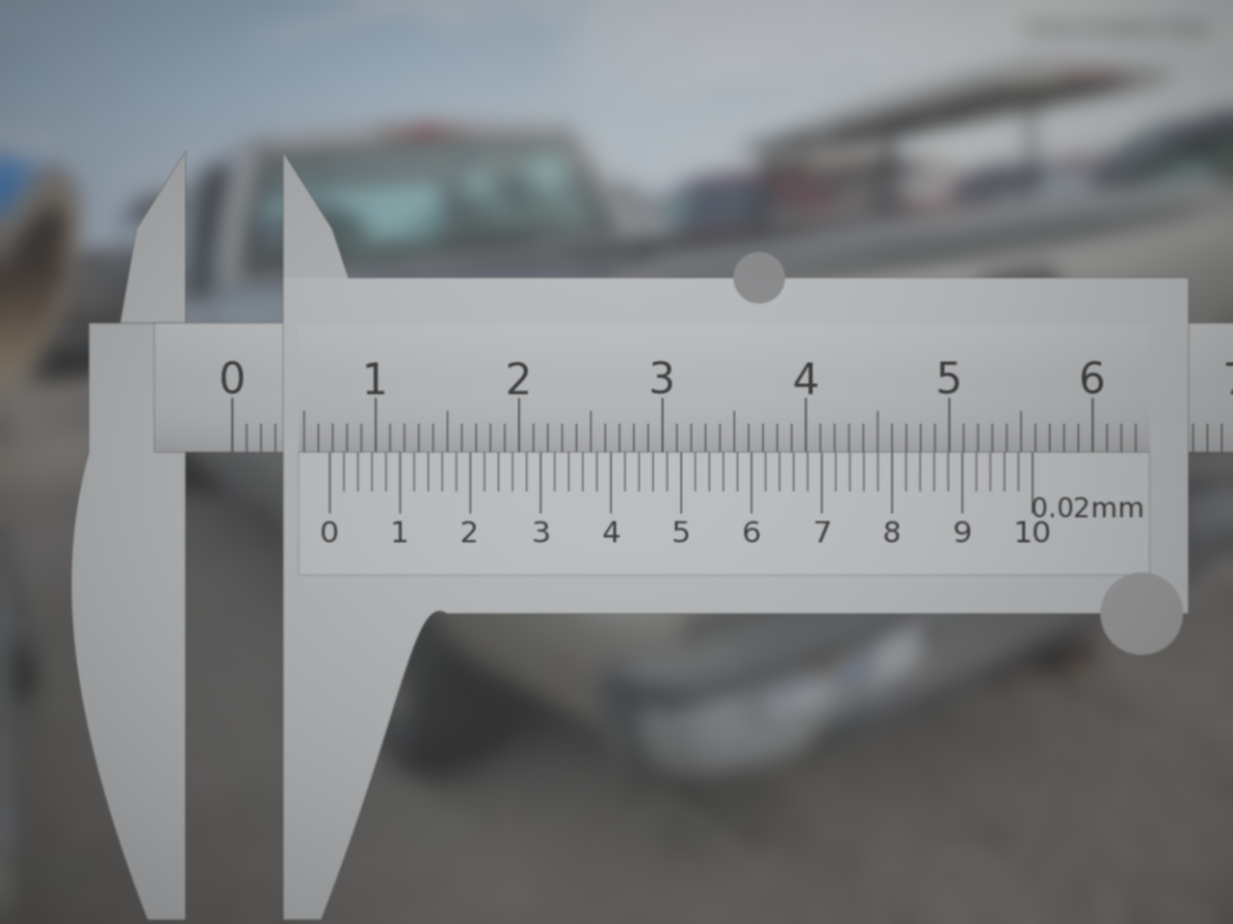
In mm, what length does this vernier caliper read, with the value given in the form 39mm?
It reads 6.8mm
